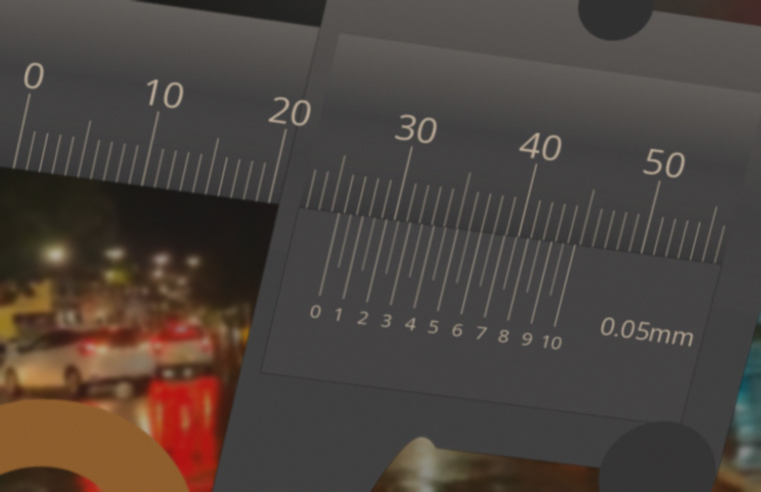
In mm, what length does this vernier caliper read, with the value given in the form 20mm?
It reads 25.6mm
